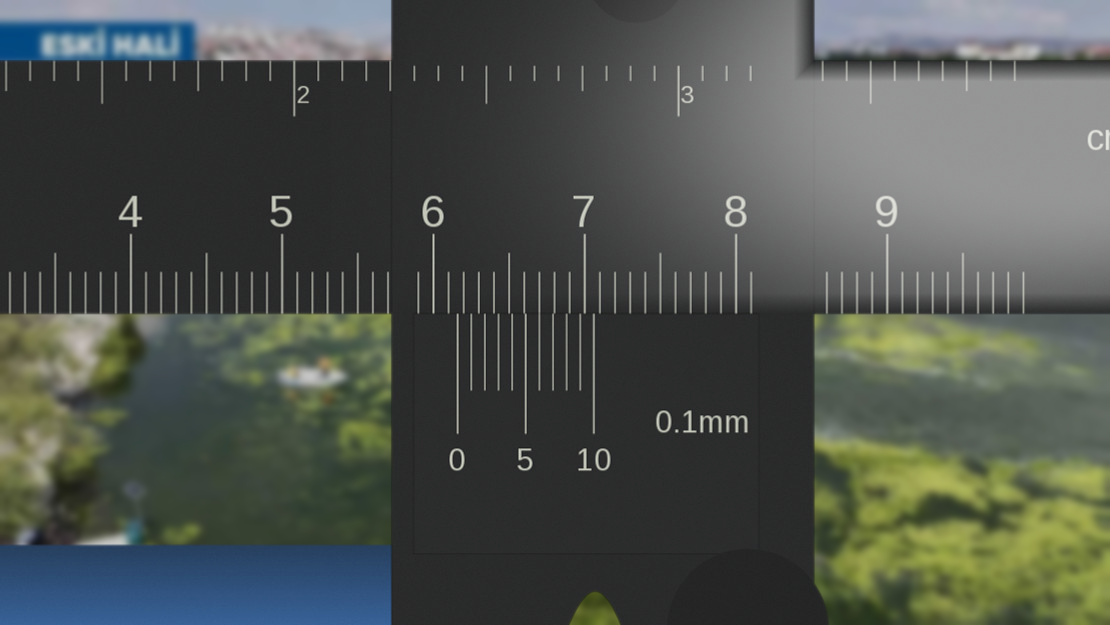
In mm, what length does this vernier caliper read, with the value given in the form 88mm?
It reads 61.6mm
